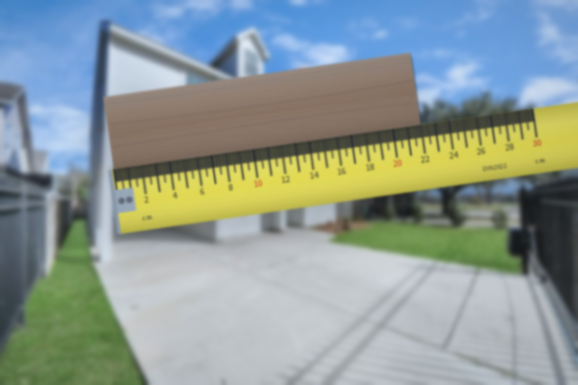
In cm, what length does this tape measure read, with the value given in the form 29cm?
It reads 22cm
